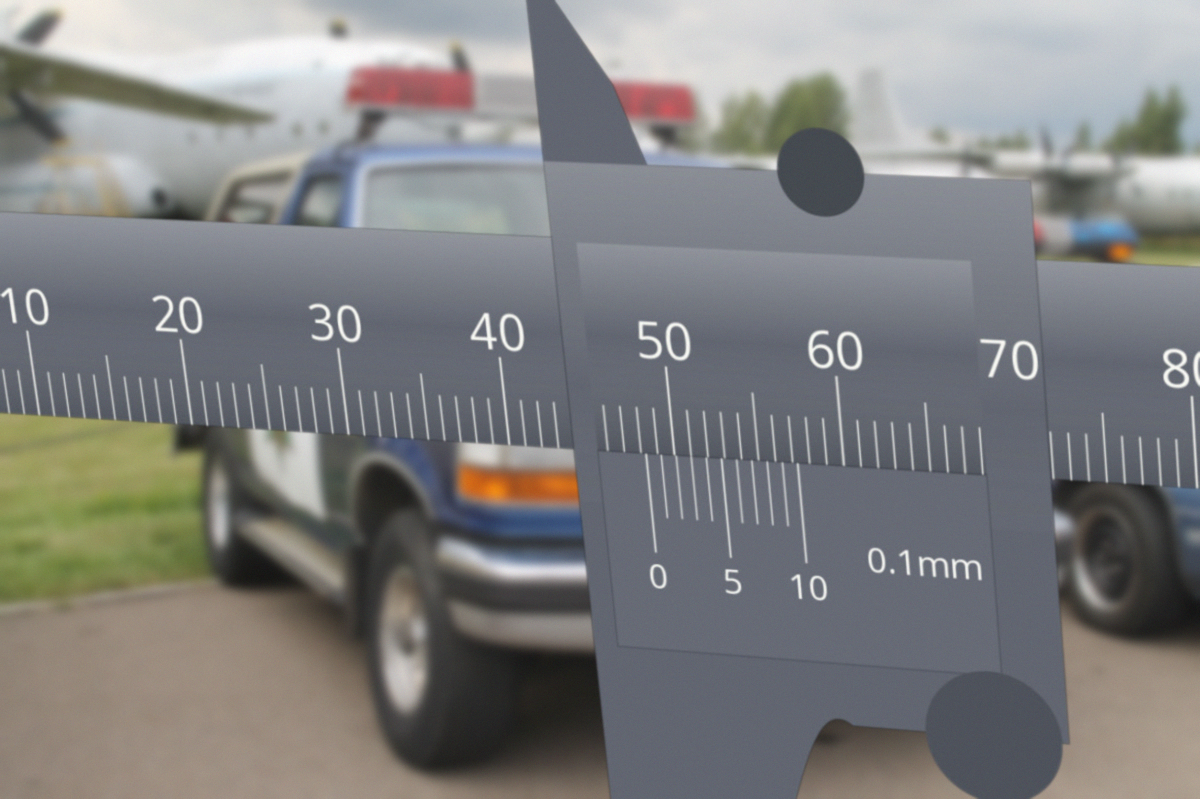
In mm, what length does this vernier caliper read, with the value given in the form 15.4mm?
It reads 48.3mm
